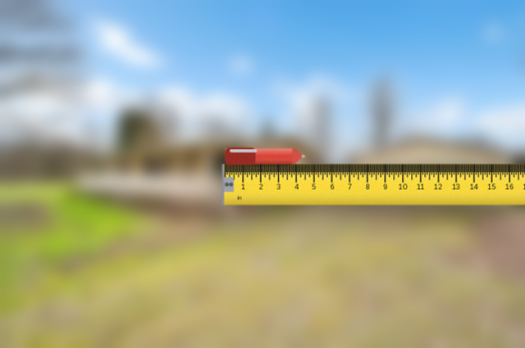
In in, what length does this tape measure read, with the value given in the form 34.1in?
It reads 4.5in
